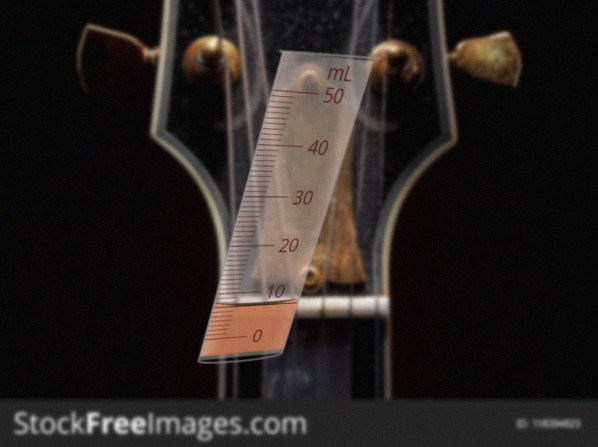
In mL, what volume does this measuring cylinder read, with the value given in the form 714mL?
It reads 7mL
